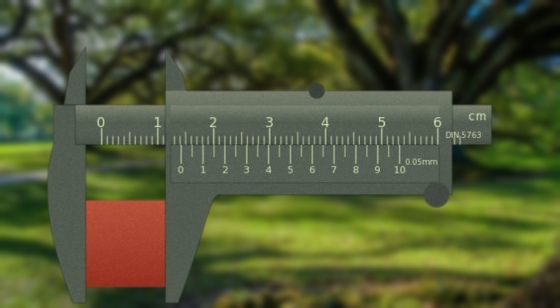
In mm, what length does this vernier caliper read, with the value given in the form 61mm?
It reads 14.2mm
